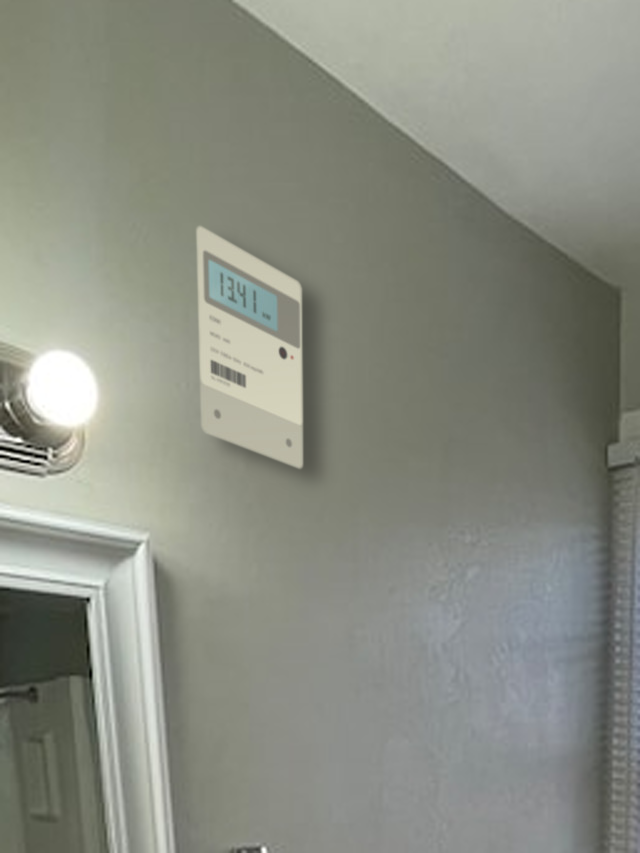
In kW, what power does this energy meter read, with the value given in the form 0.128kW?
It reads 13.41kW
